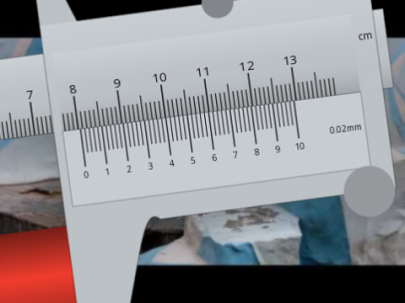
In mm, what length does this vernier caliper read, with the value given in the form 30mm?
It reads 80.5mm
